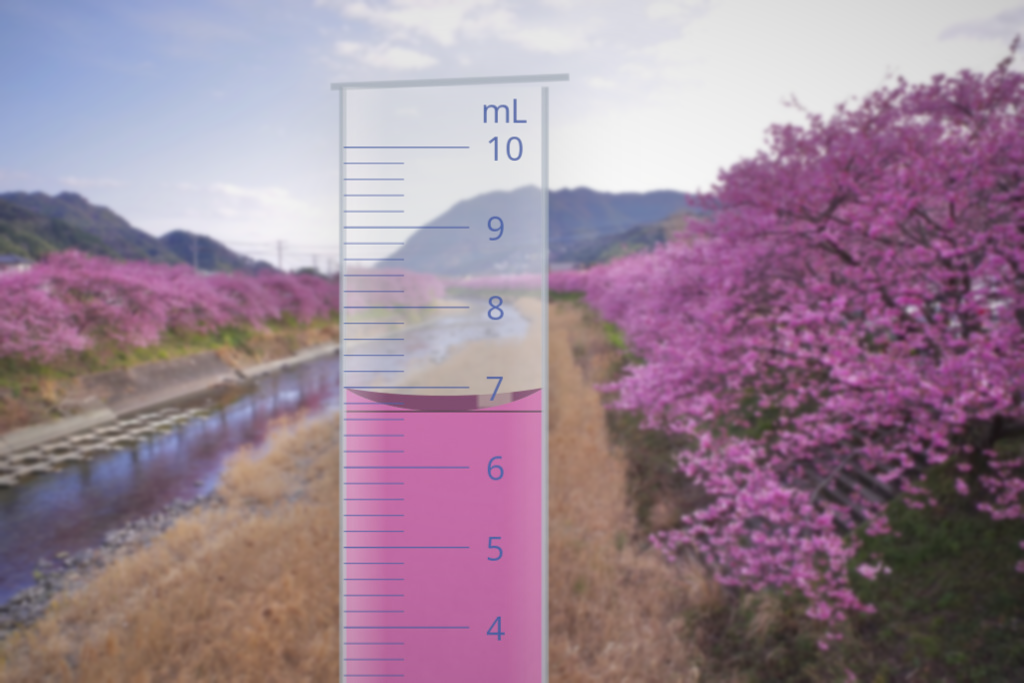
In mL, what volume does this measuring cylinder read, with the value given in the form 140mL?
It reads 6.7mL
